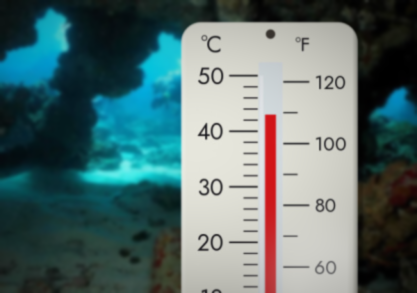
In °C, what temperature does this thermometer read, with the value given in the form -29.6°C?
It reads 43°C
